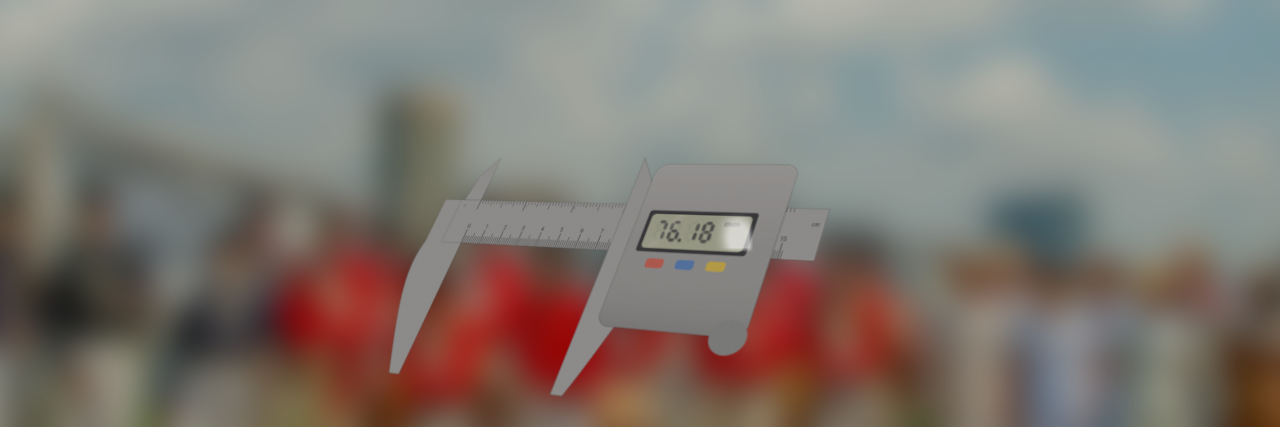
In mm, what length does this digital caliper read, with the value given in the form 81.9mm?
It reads 76.18mm
